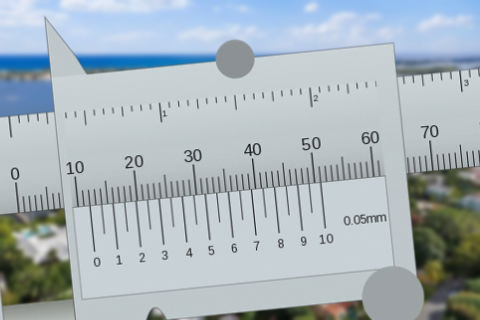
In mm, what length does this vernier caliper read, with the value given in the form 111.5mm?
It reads 12.0mm
